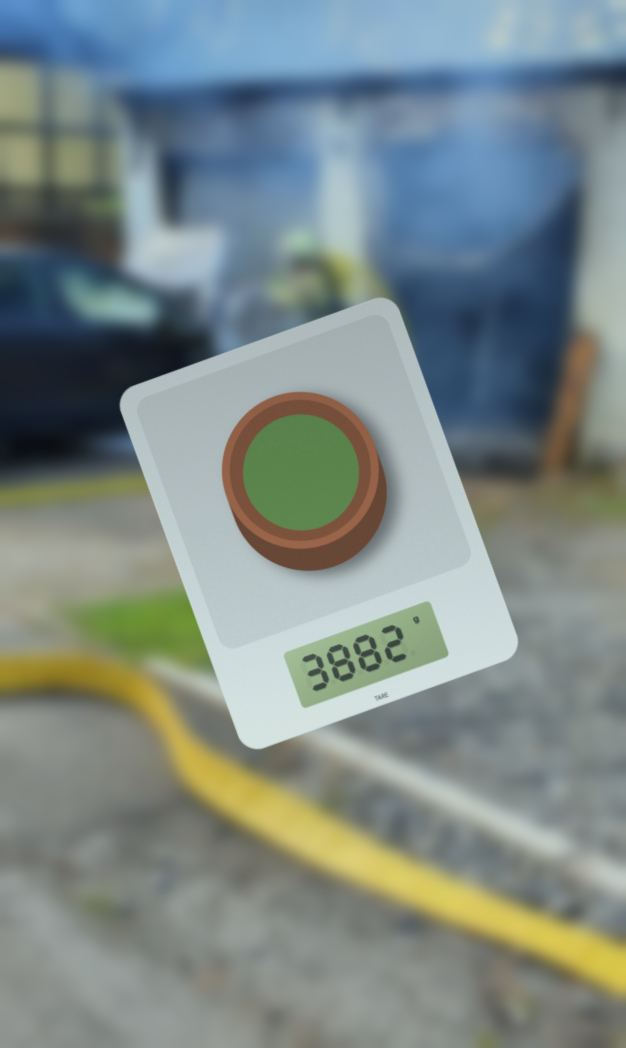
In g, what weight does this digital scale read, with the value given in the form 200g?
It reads 3882g
